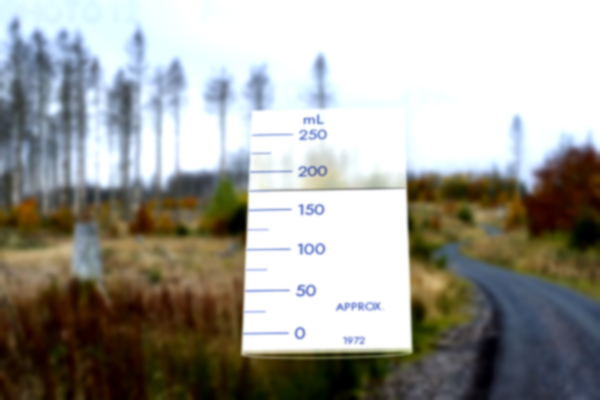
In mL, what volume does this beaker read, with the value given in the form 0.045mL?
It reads 175mL
